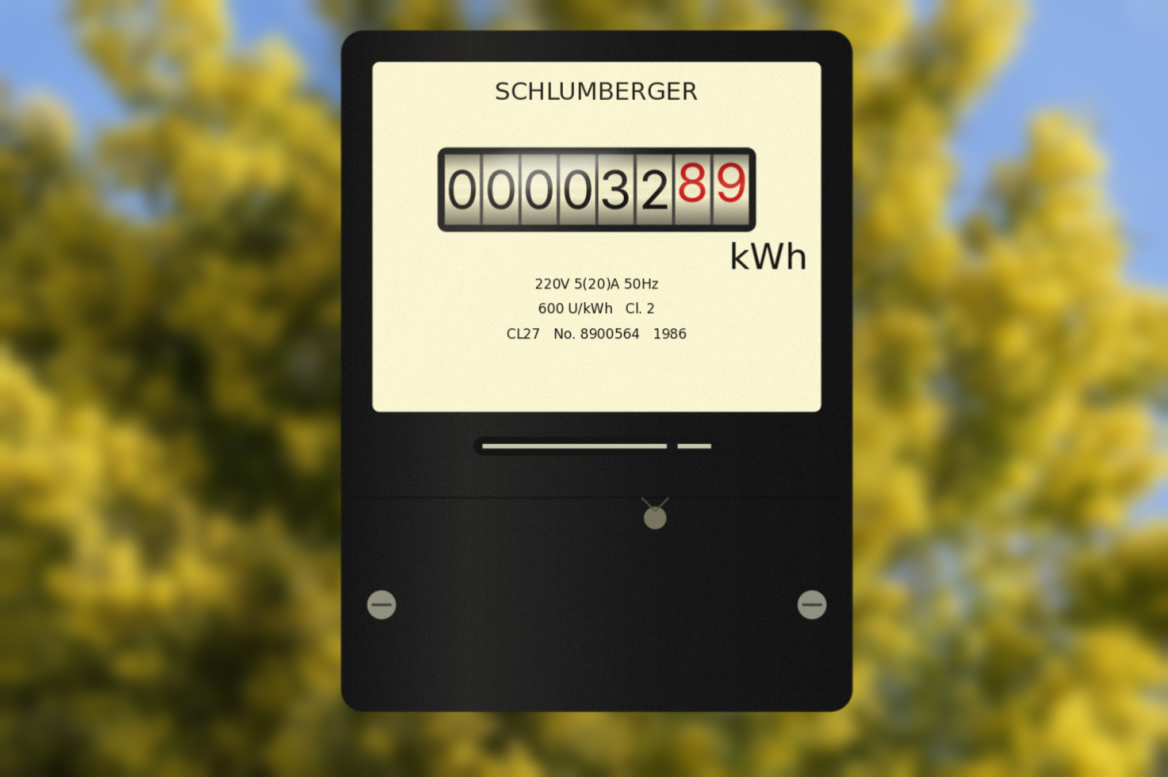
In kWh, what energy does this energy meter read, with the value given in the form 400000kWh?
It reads 32.89kWh
